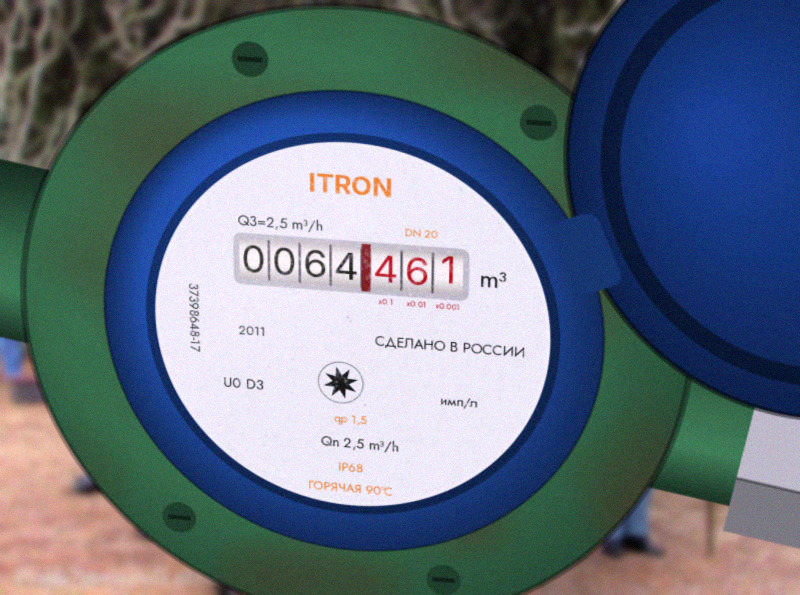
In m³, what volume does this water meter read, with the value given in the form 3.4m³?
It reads 64.461m³
